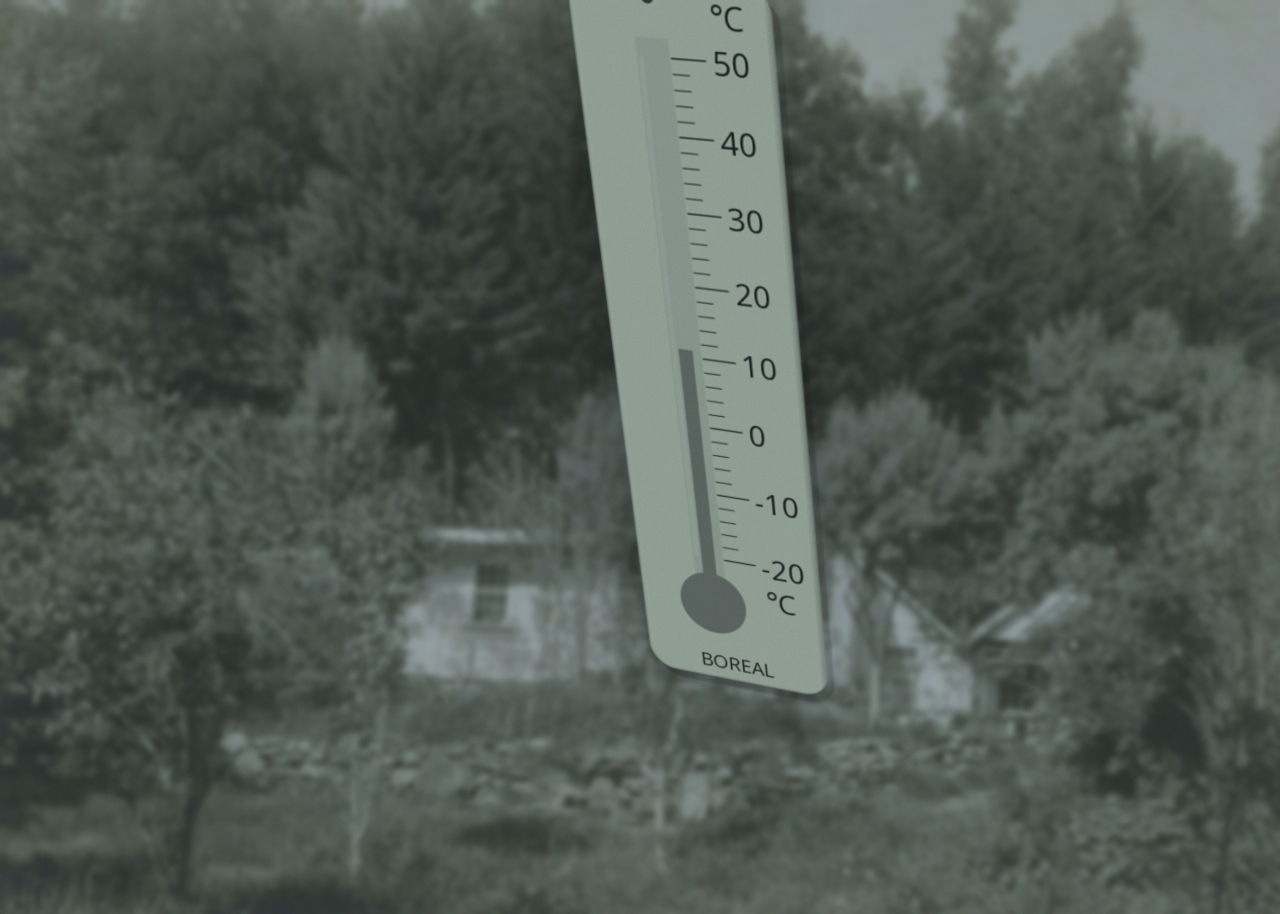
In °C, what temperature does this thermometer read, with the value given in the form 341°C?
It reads 11°C
